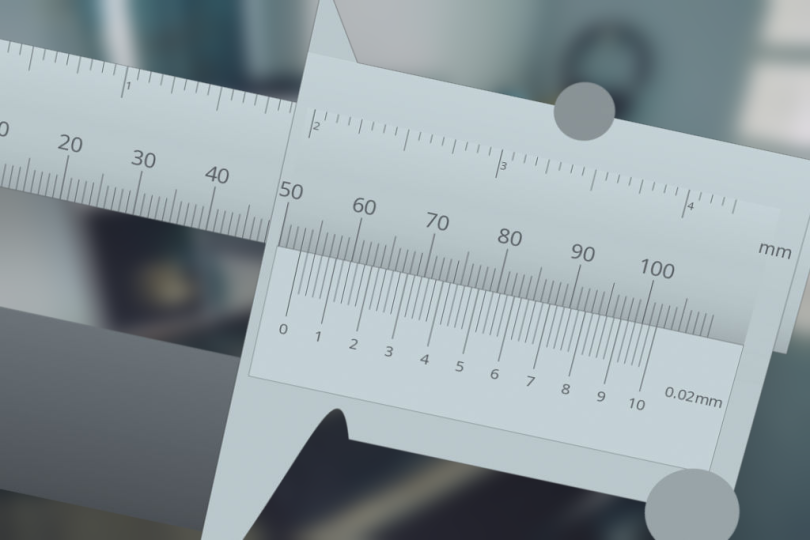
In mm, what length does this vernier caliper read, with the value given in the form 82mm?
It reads 53.0mm
